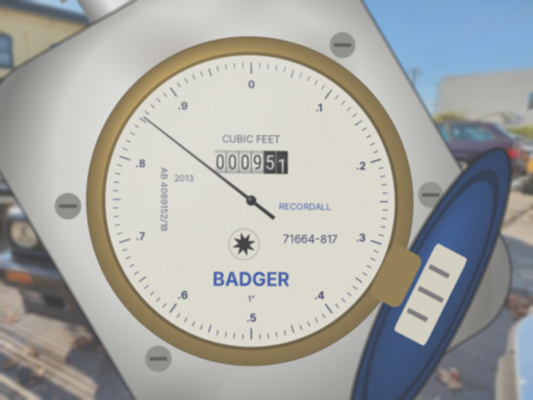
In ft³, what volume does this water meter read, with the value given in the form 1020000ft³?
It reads 950.85ft³
